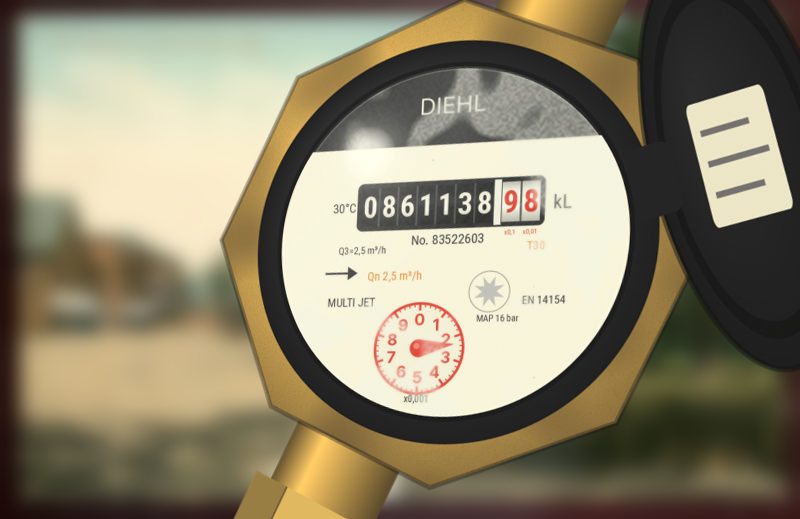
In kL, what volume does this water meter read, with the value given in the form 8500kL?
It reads 861138.982kL
